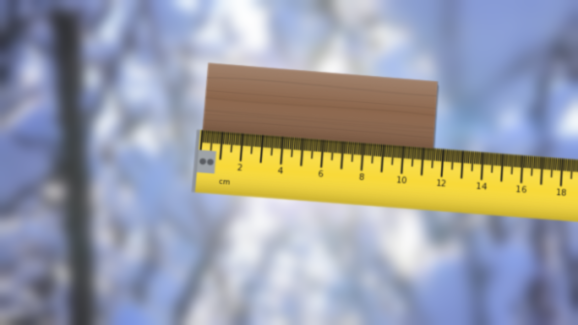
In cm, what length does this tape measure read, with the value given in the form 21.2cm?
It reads 11.5cm
